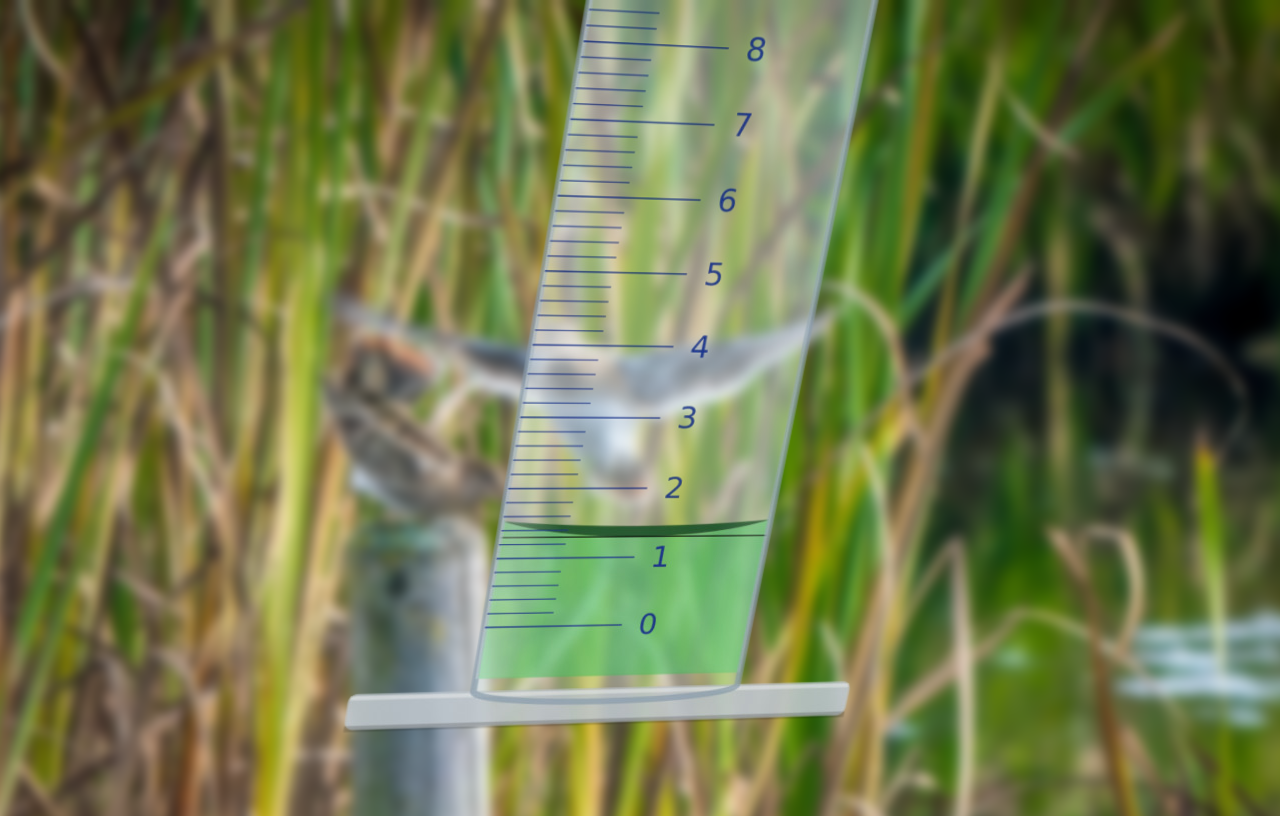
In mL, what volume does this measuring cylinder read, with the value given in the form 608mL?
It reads 1.3mL
